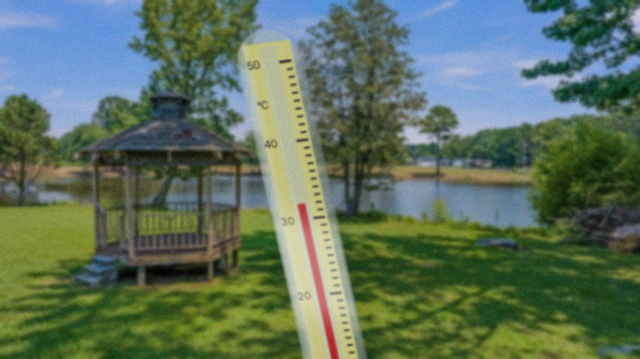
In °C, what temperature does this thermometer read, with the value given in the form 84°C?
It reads 32°C
